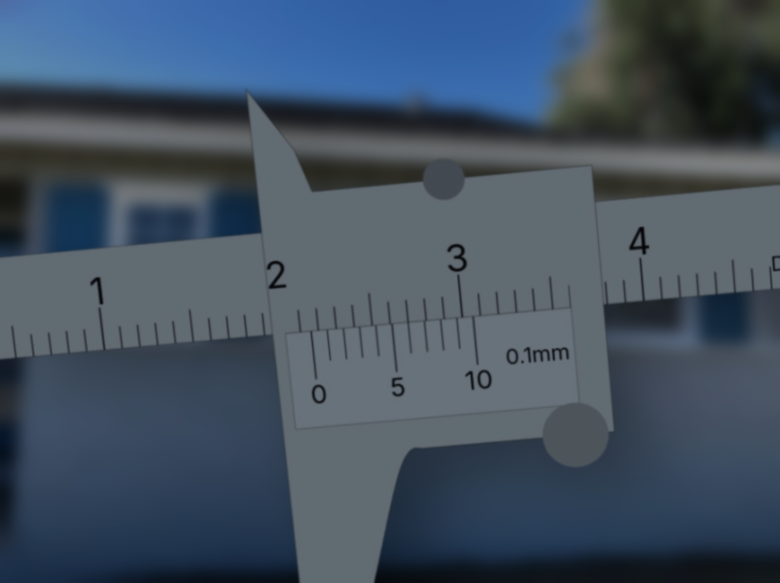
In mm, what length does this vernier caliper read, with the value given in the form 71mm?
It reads 21.6mm
